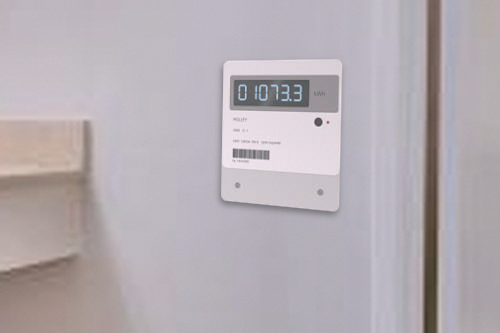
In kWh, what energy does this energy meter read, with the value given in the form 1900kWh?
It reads 1073.3kWh
